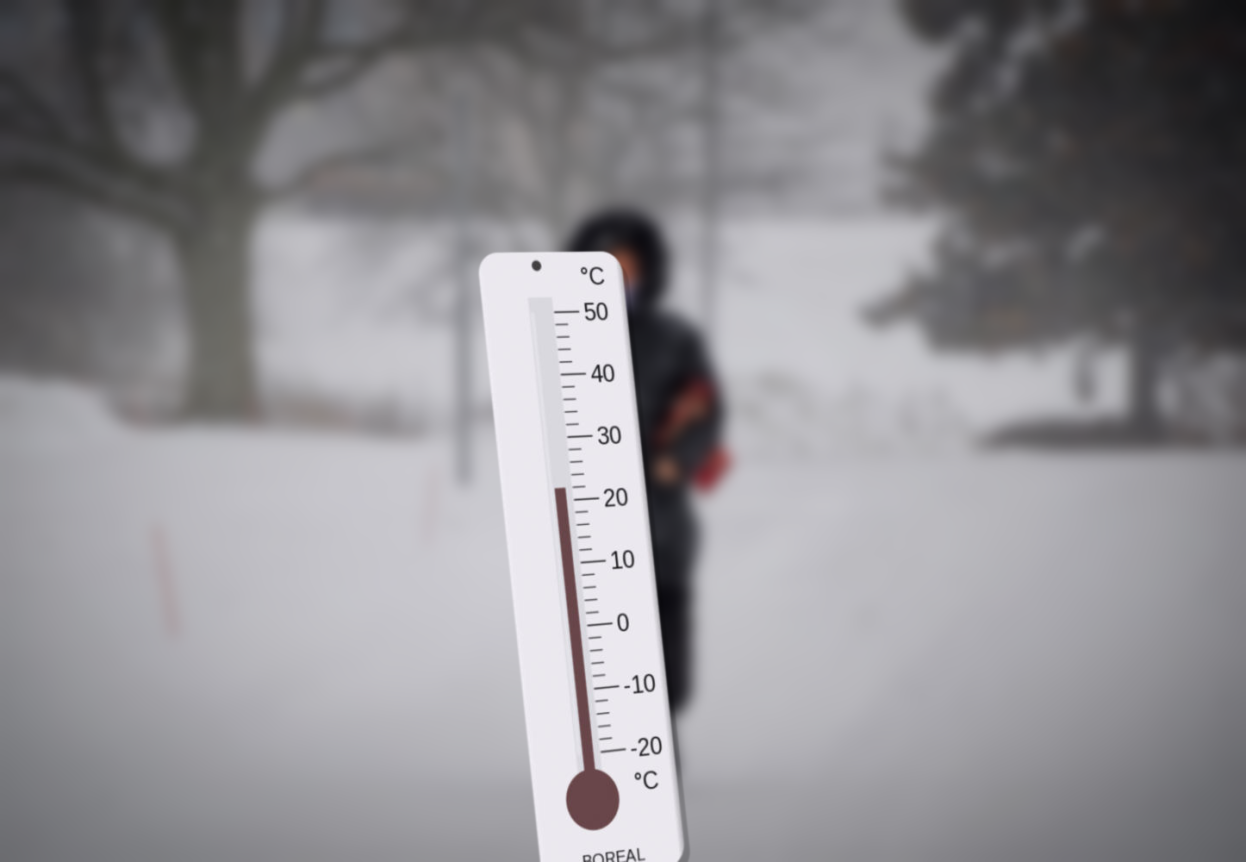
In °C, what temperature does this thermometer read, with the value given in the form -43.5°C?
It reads 22°C
